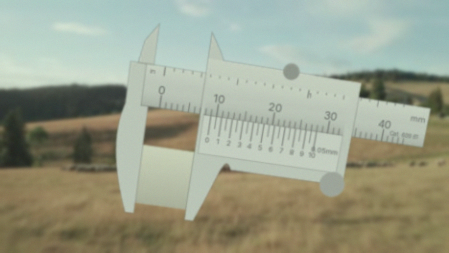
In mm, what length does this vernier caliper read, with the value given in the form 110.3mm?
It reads 9.0mm
